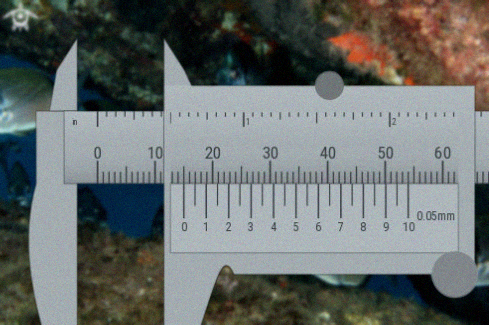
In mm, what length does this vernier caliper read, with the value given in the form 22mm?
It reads 15.0mm
